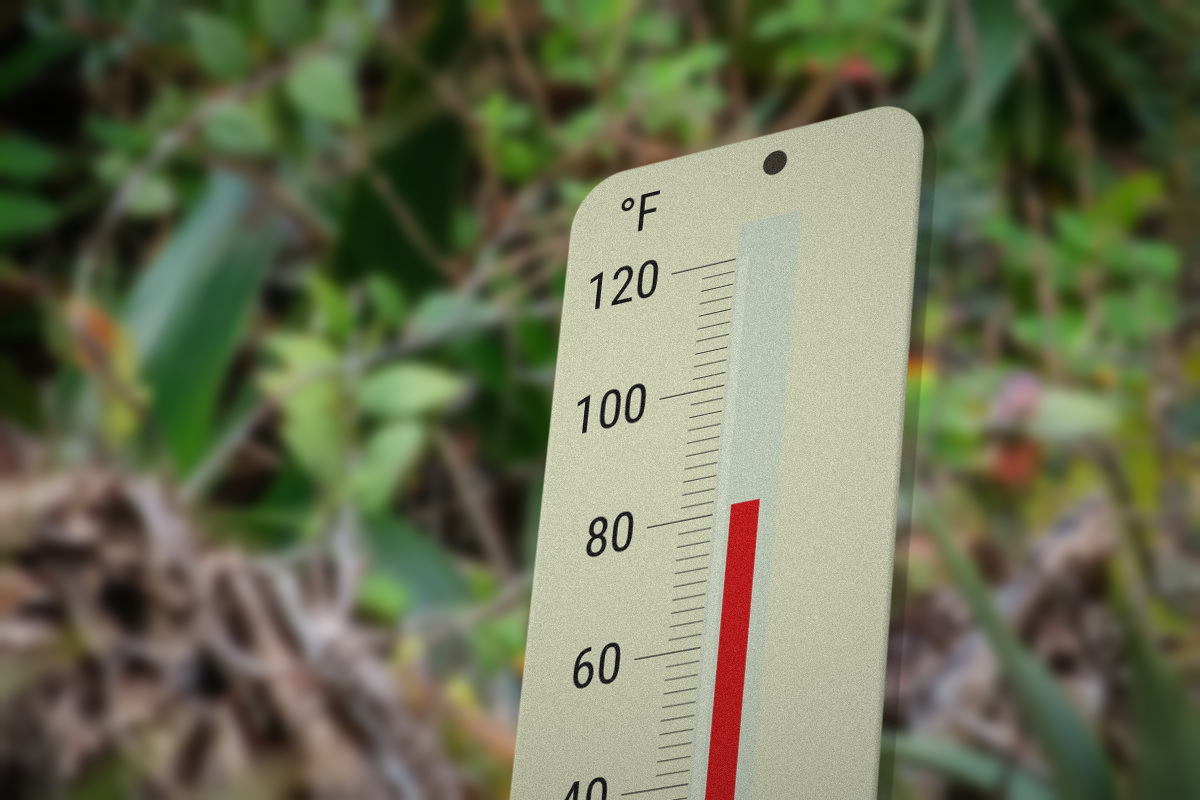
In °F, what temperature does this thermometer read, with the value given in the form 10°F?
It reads 81°F
